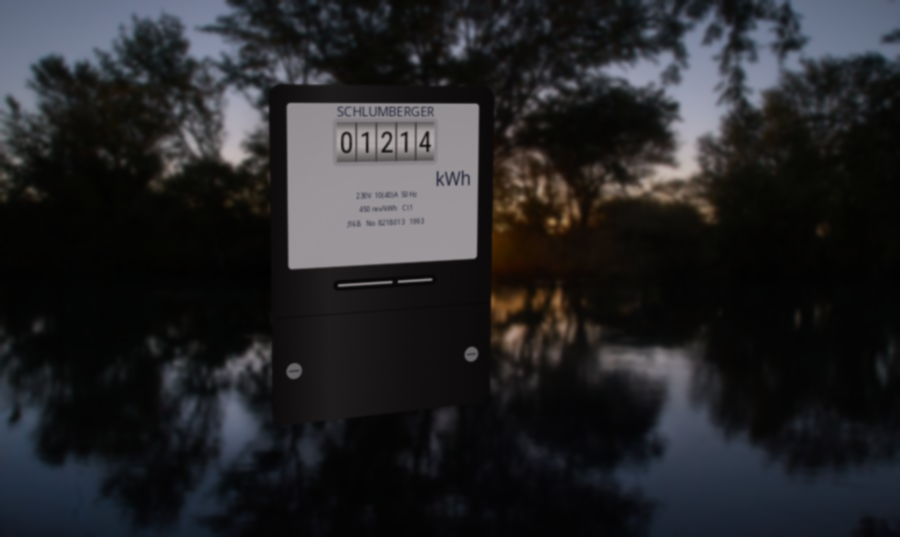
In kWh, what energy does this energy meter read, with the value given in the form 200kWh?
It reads 1214kWh
